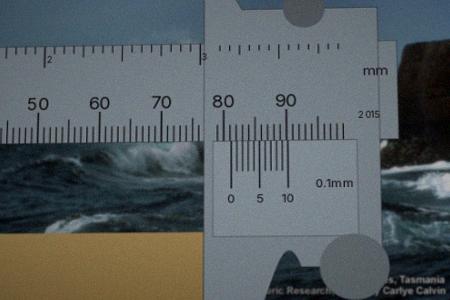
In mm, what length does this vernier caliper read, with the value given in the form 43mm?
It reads 81.2mm
